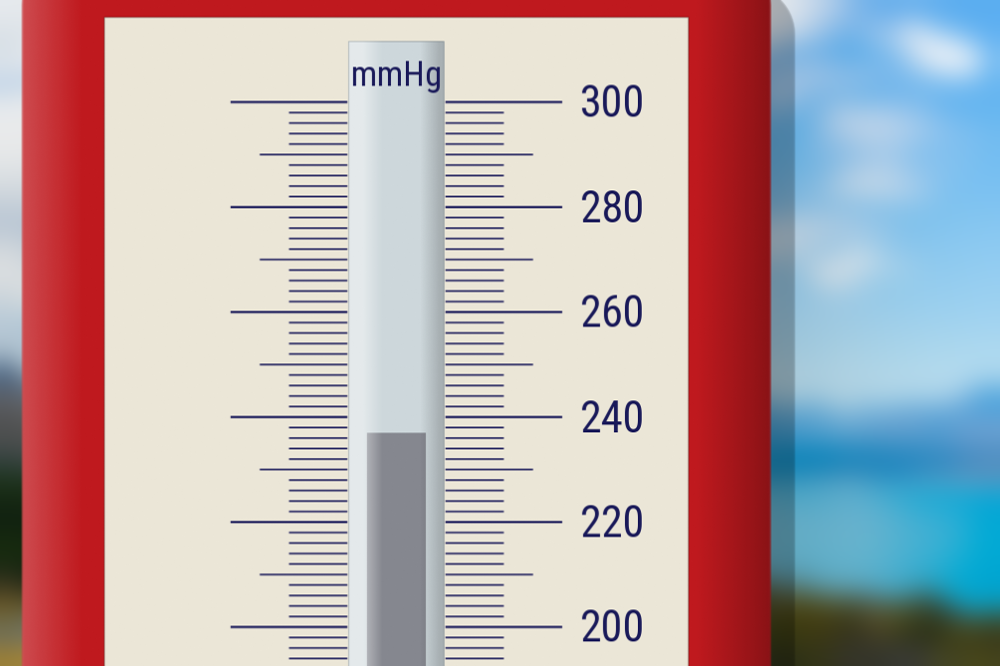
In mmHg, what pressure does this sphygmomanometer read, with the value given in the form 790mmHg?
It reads 237mmHg
